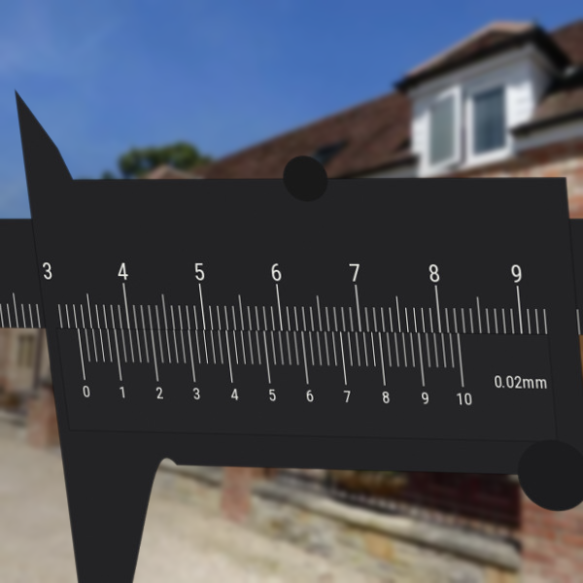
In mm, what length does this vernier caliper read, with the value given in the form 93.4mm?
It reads 33.2mm
